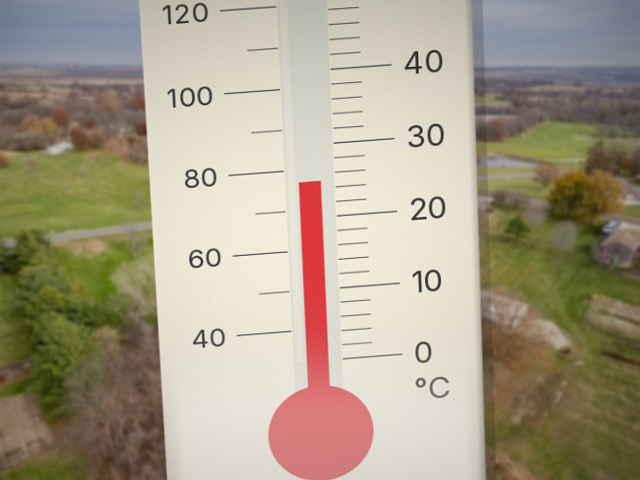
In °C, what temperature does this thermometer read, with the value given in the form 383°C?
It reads 25°C
